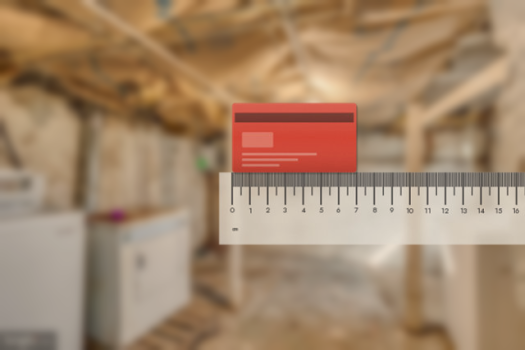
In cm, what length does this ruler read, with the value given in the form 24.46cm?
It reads 7cm
